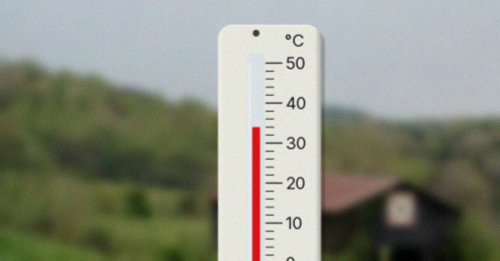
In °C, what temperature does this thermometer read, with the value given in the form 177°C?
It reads 34°C
